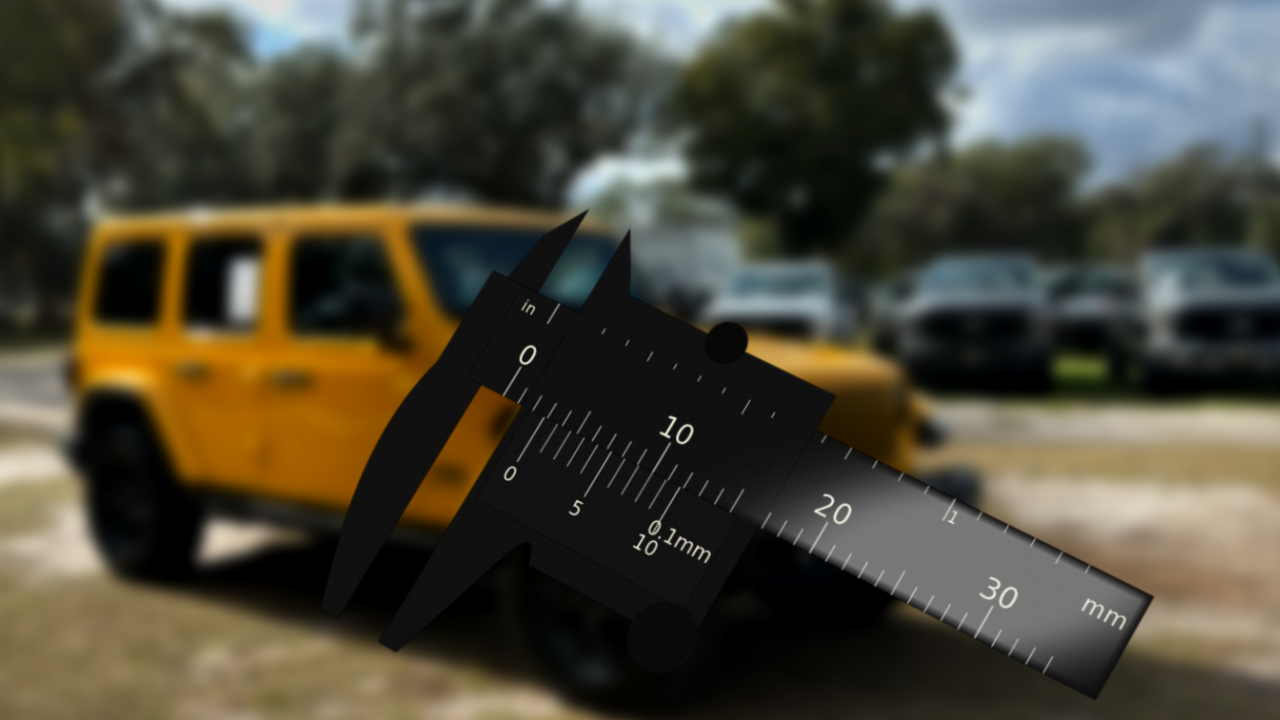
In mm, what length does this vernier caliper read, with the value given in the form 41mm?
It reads 2.8mm
